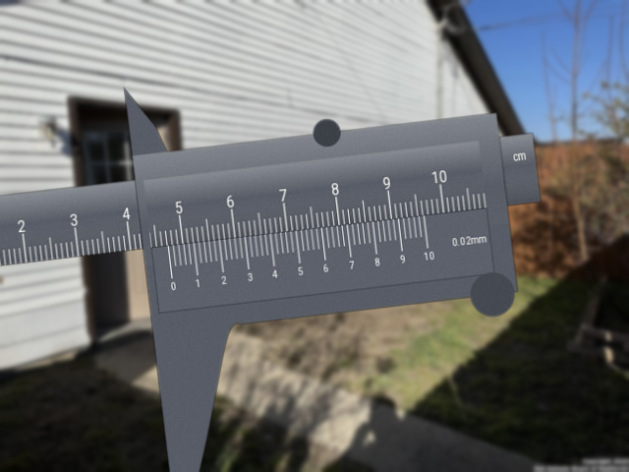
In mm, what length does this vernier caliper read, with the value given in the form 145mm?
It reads 47.2mm
